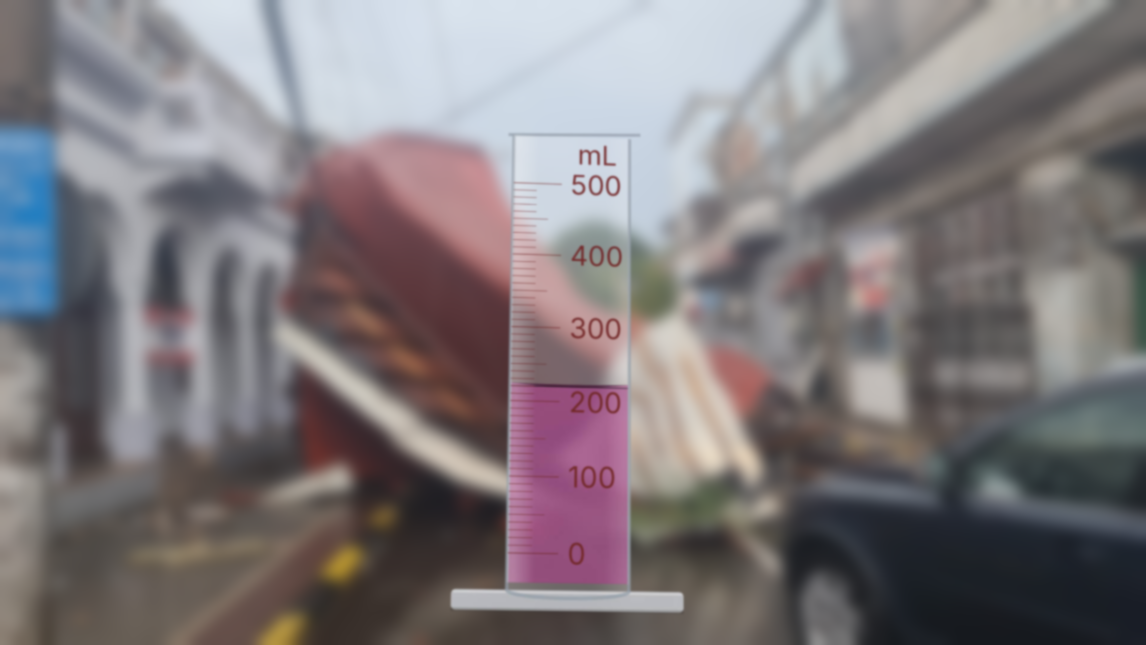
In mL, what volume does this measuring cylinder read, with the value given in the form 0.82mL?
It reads 220mL
